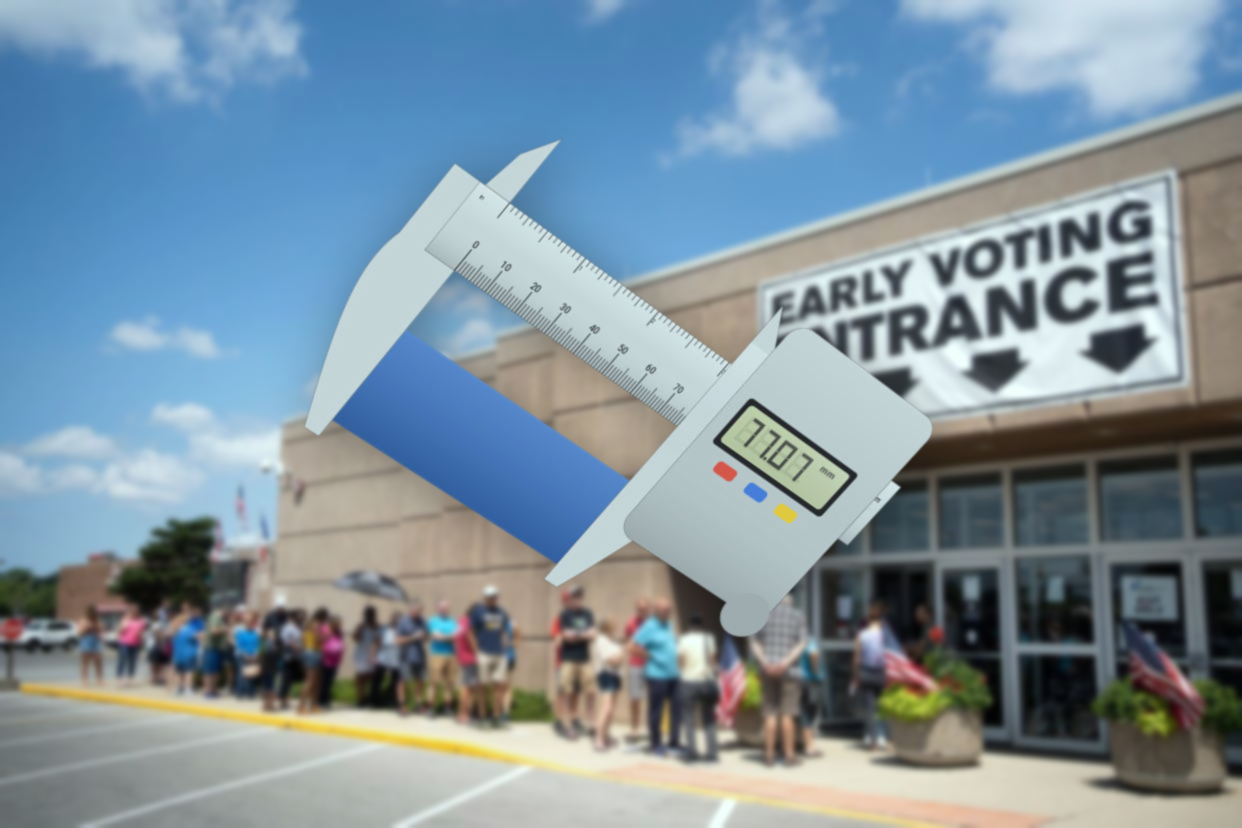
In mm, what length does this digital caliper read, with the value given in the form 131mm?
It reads 77.07mm
